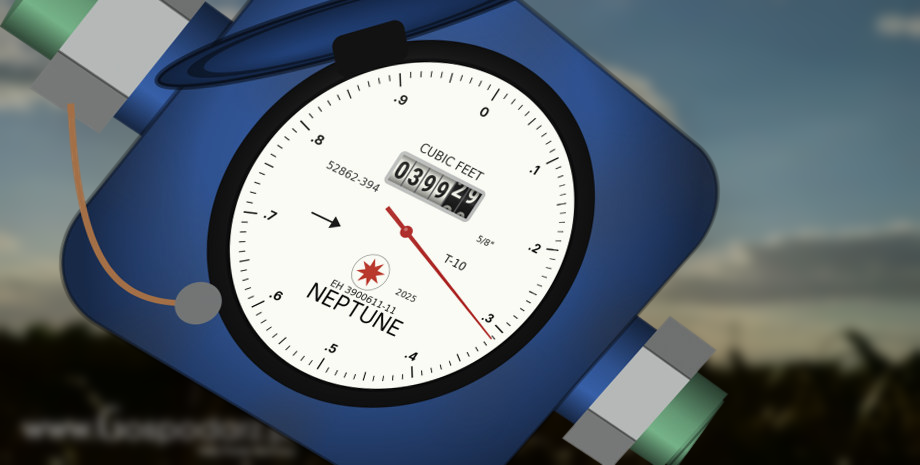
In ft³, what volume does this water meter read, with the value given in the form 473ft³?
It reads 39929.31ft³
